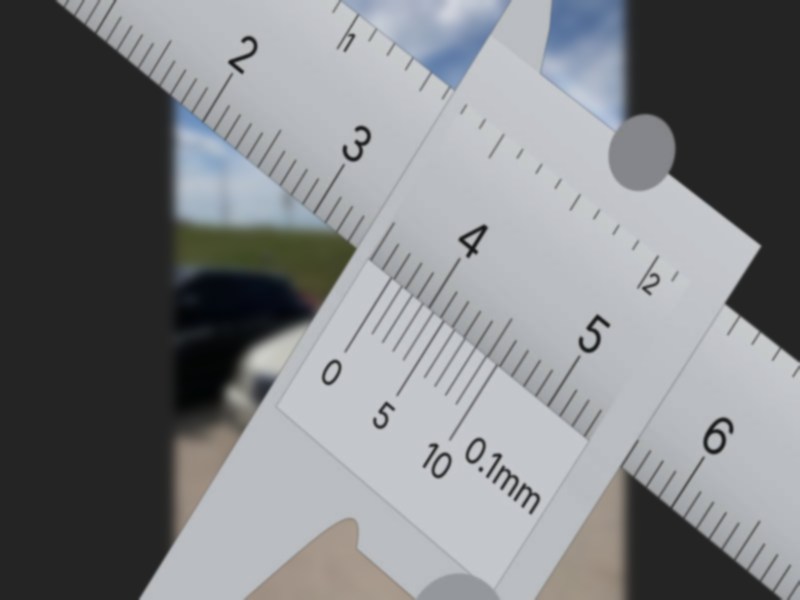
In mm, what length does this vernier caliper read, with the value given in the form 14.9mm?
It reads 36.8mm
